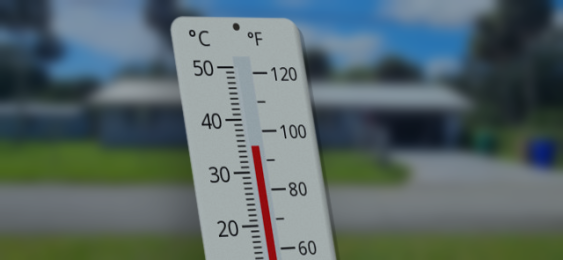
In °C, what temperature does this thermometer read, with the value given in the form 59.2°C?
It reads 35°C
